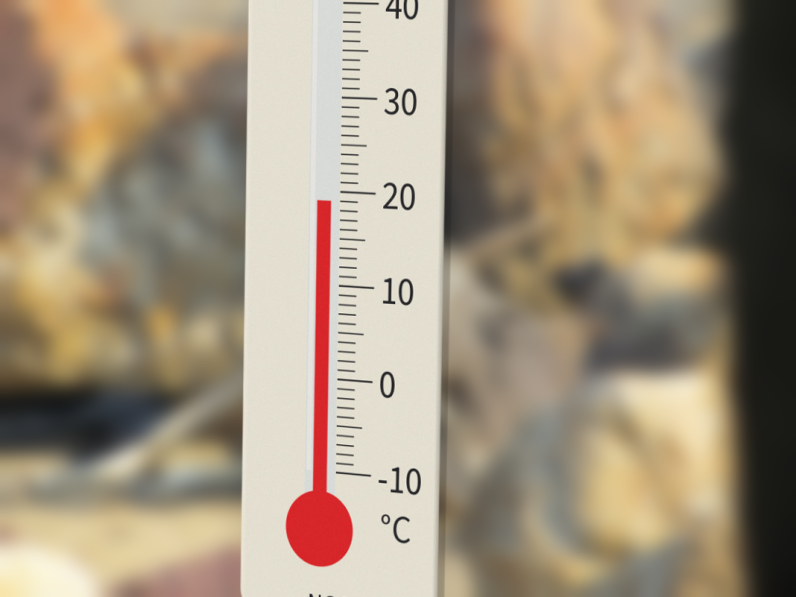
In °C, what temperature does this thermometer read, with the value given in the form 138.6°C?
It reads 19°C
